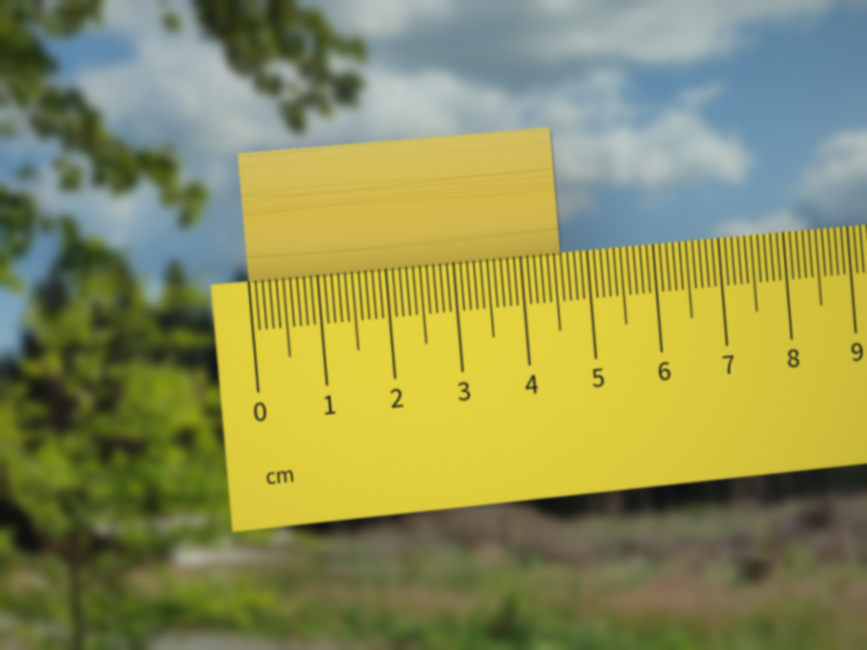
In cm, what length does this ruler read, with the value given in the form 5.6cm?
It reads 4.6cm
